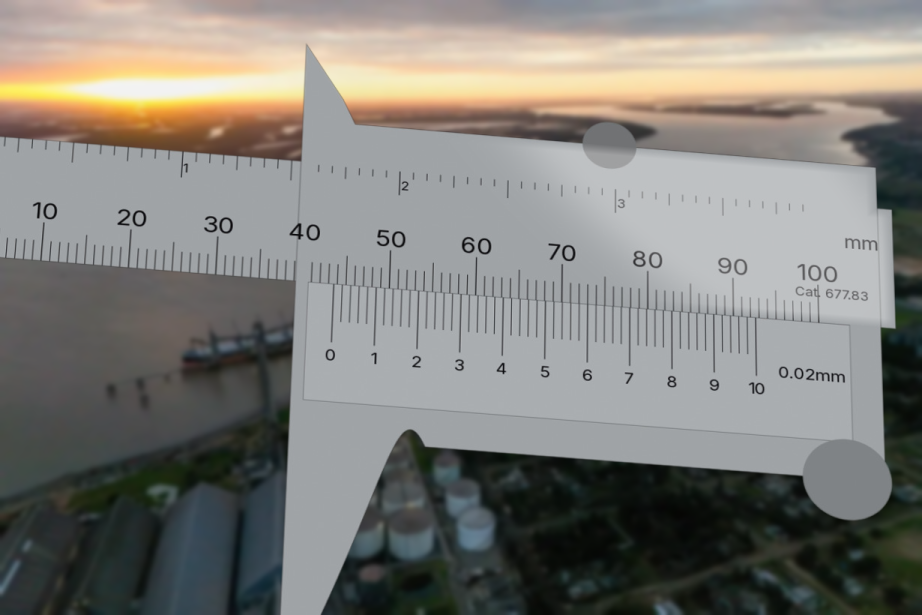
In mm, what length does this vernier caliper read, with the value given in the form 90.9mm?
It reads 43.6mm
